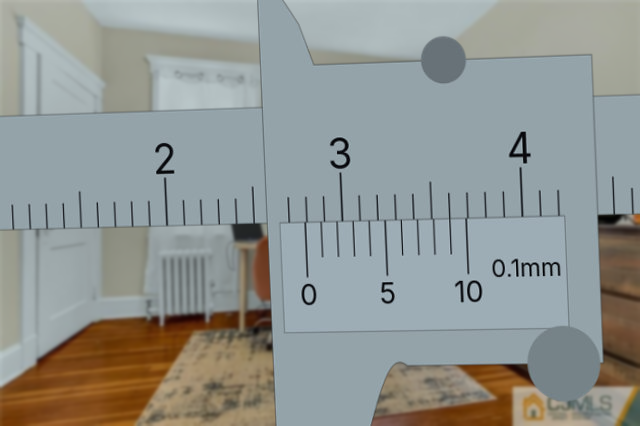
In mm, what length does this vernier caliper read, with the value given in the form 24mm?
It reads 27.9mm
